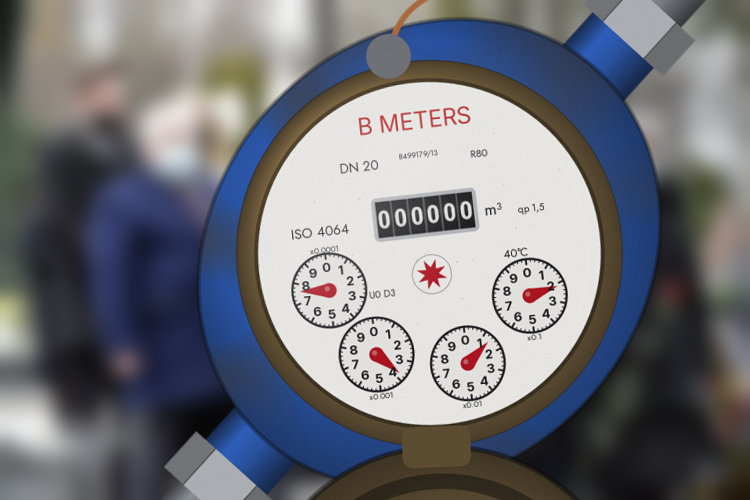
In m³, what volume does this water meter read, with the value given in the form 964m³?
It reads 0.2137m³
